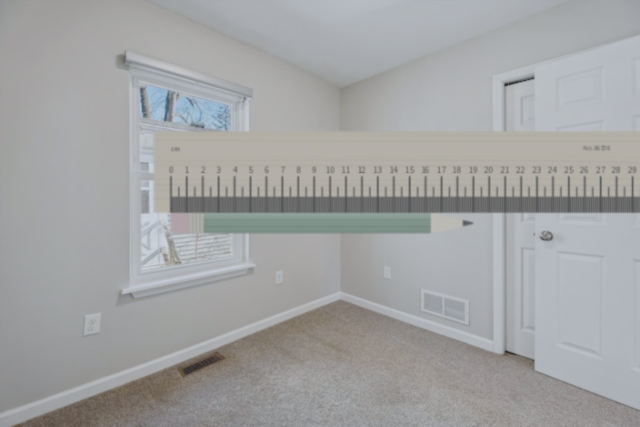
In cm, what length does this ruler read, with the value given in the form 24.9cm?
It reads 19cm
